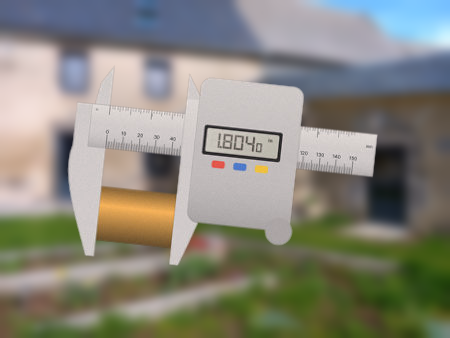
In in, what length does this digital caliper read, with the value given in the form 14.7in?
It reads 1.8040in
